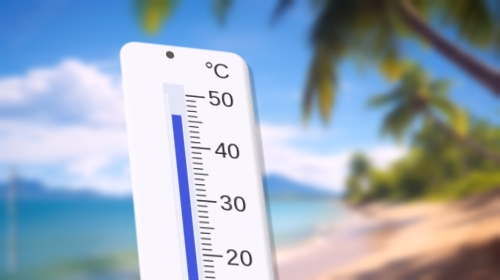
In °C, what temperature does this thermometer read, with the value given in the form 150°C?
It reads 46°C
